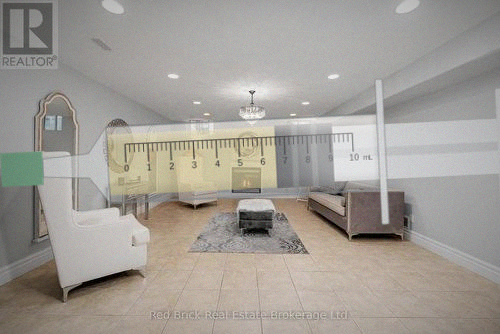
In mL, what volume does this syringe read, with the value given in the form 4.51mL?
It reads 6.6mL
